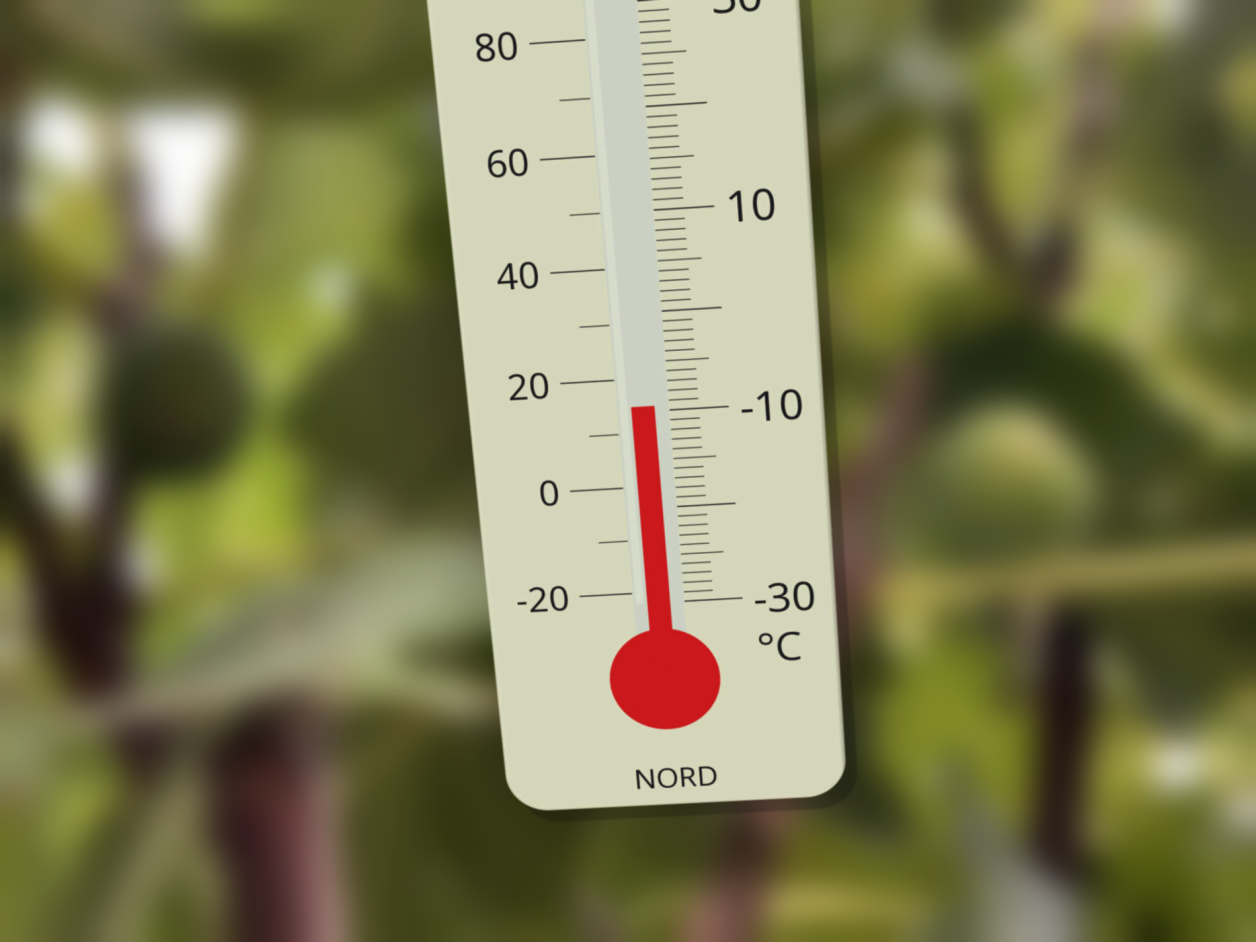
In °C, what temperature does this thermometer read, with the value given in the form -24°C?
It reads -9.5°C
